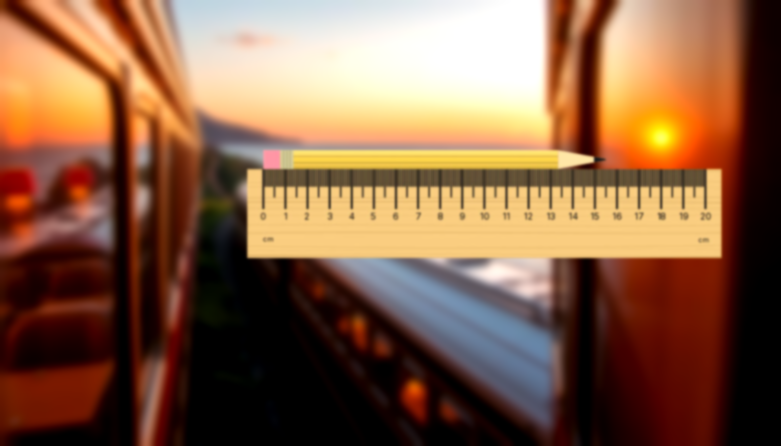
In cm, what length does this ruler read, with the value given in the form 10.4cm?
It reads 15.5cm
